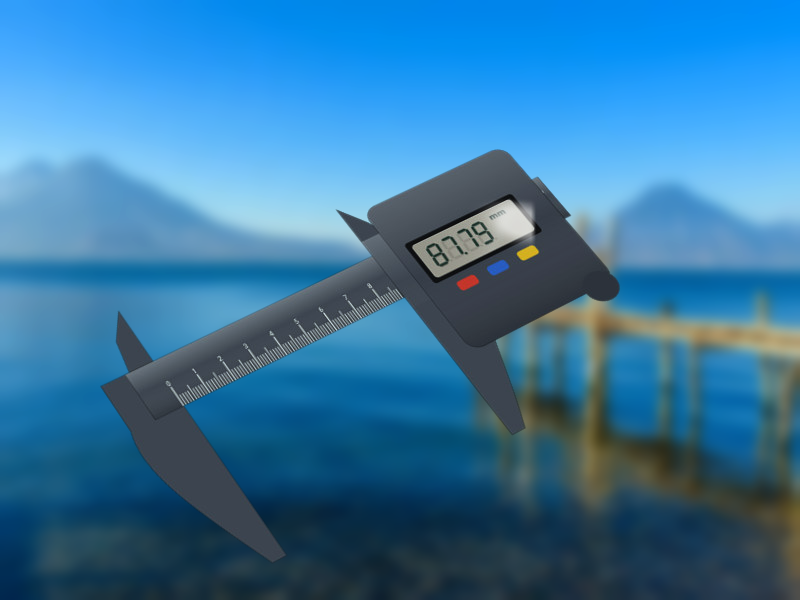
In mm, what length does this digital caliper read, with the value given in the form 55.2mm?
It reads 87.79mm
